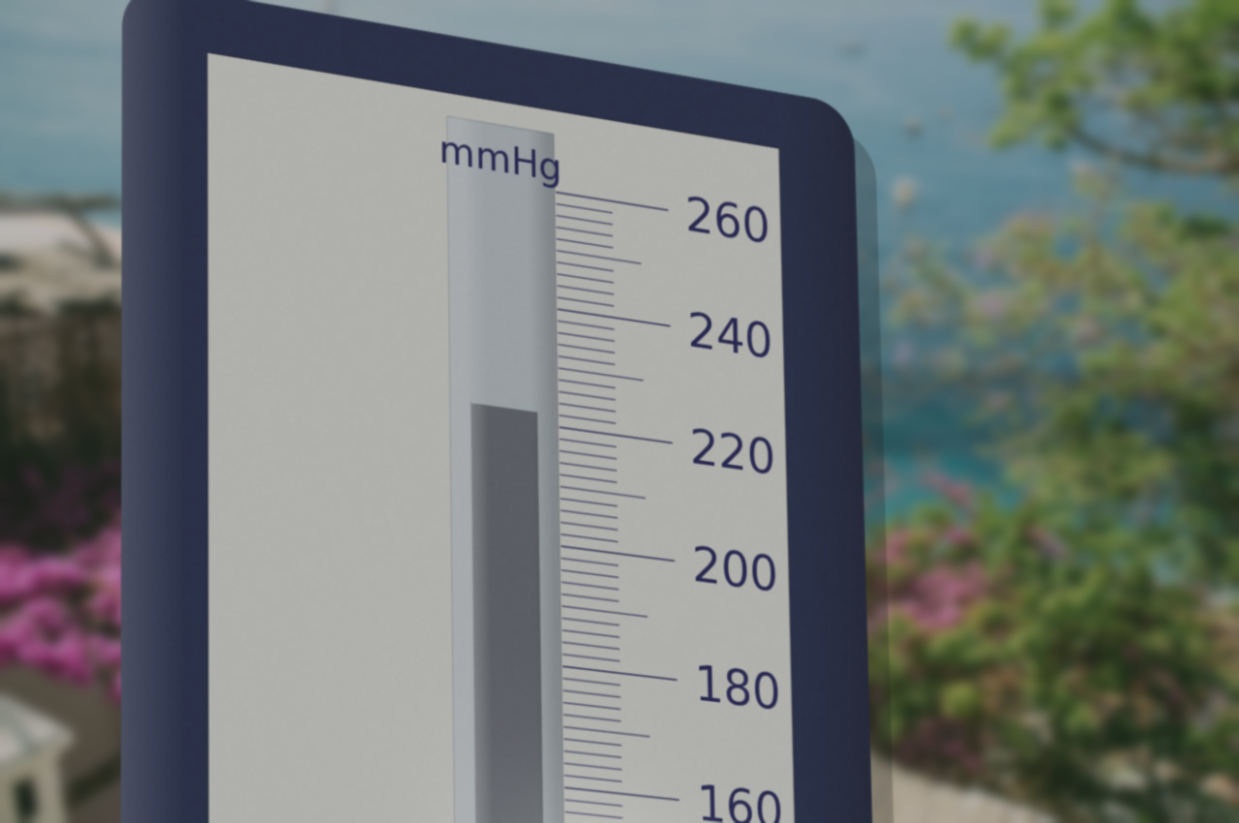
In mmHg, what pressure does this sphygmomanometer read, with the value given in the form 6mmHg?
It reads 222mmHg
